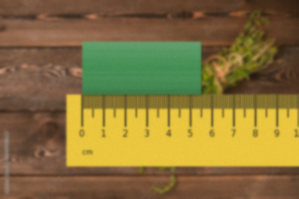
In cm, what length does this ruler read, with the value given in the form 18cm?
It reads 5.5cm
